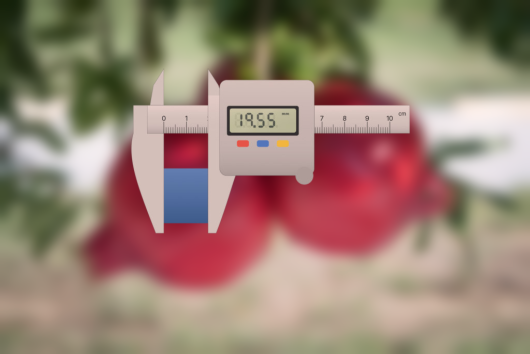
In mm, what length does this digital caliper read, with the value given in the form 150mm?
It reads 19.55mm
